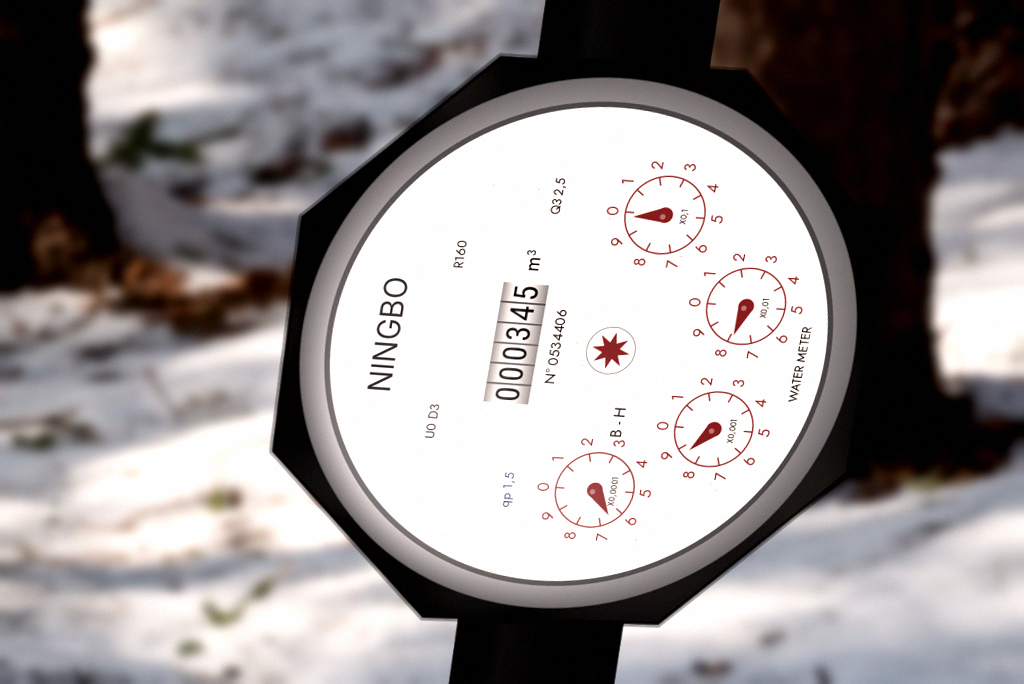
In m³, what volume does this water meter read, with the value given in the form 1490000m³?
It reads 344.9786m³
